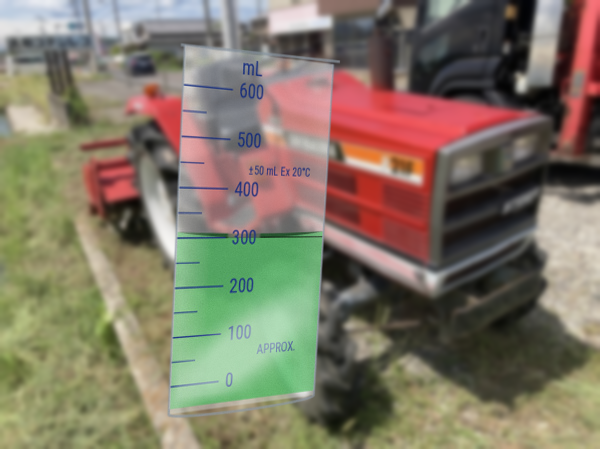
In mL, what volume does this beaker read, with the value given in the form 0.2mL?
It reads 300mL
